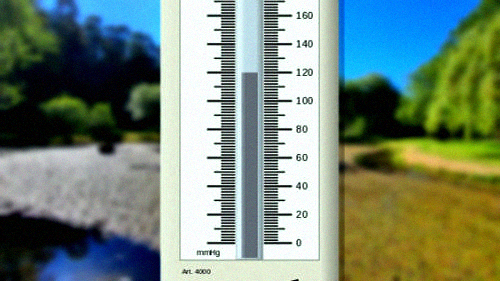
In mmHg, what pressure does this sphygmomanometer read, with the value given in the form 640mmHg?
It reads 120mmHg
